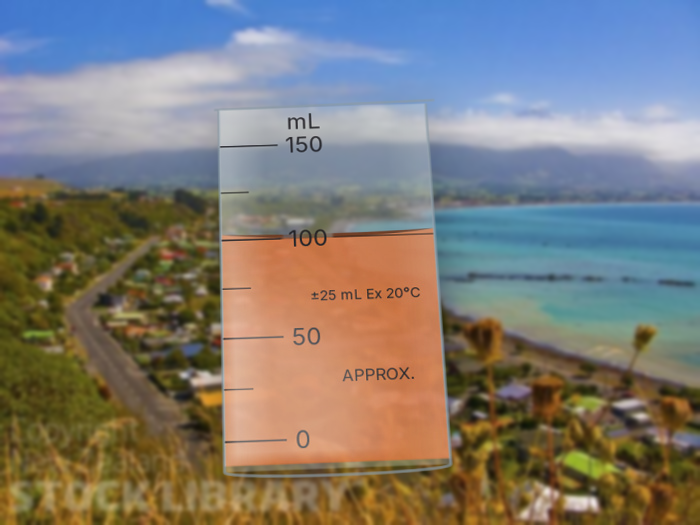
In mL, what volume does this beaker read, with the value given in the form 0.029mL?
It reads 100mL
